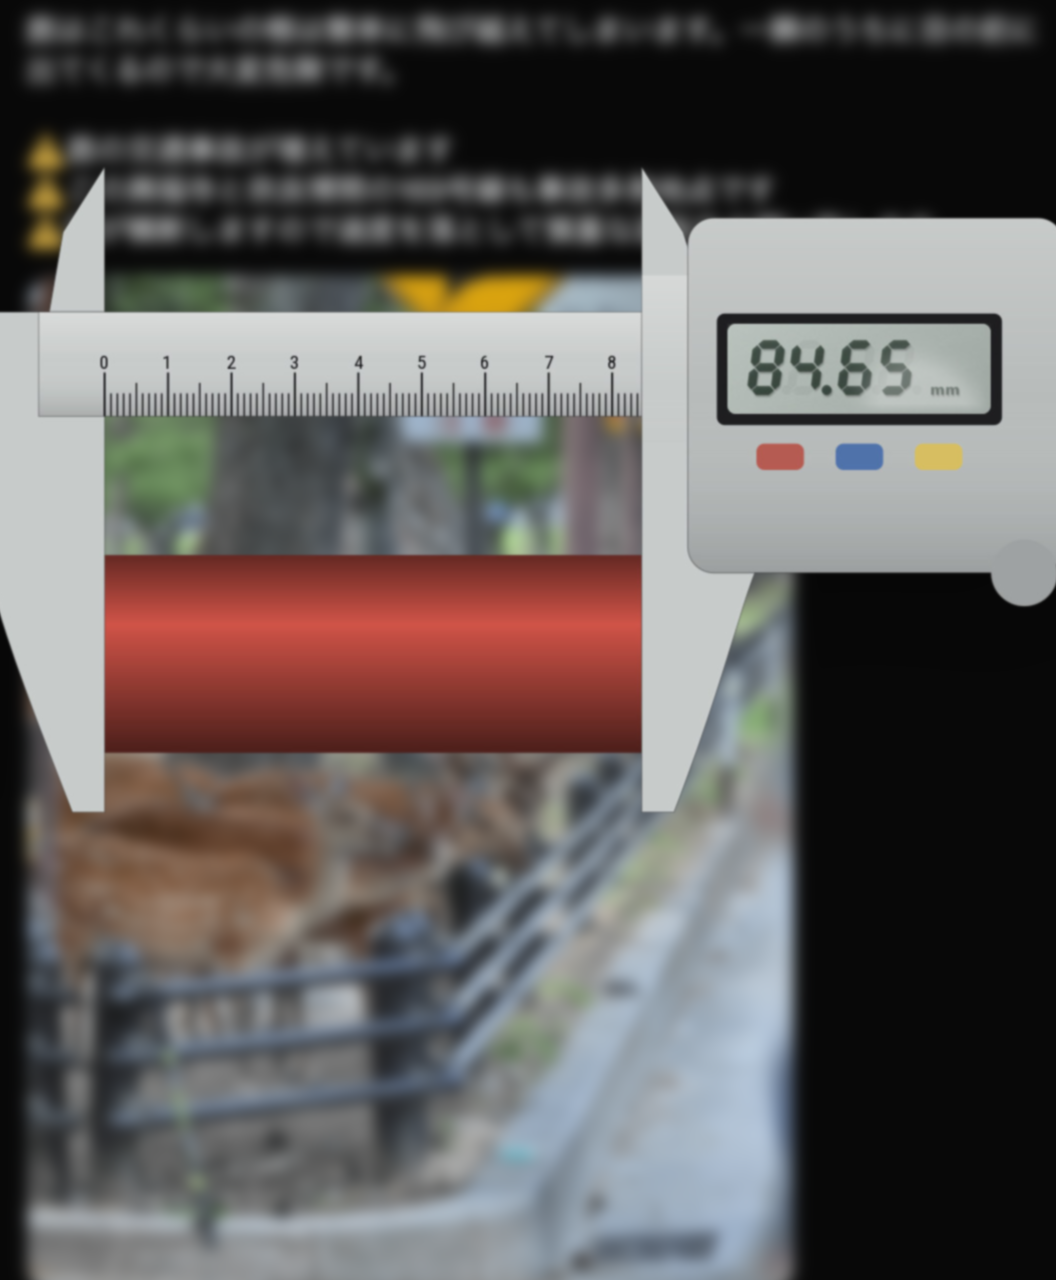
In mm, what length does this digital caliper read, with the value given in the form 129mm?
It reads 84.65mm
